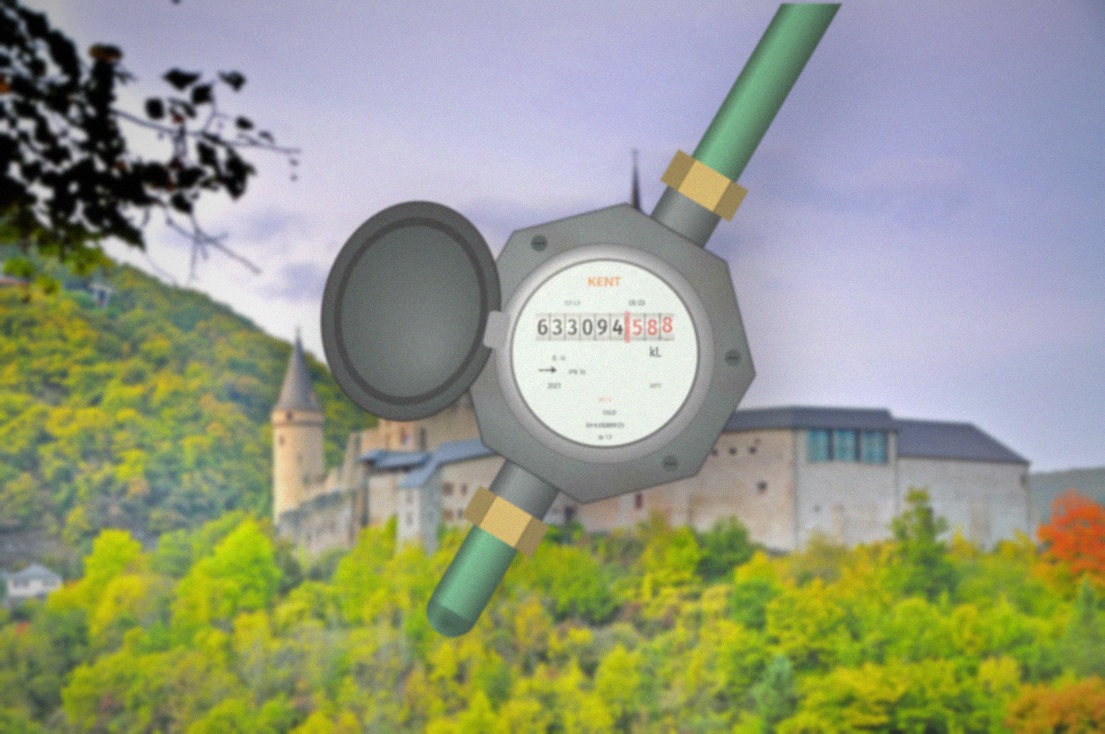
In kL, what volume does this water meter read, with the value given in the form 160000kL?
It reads 633094.588kL
